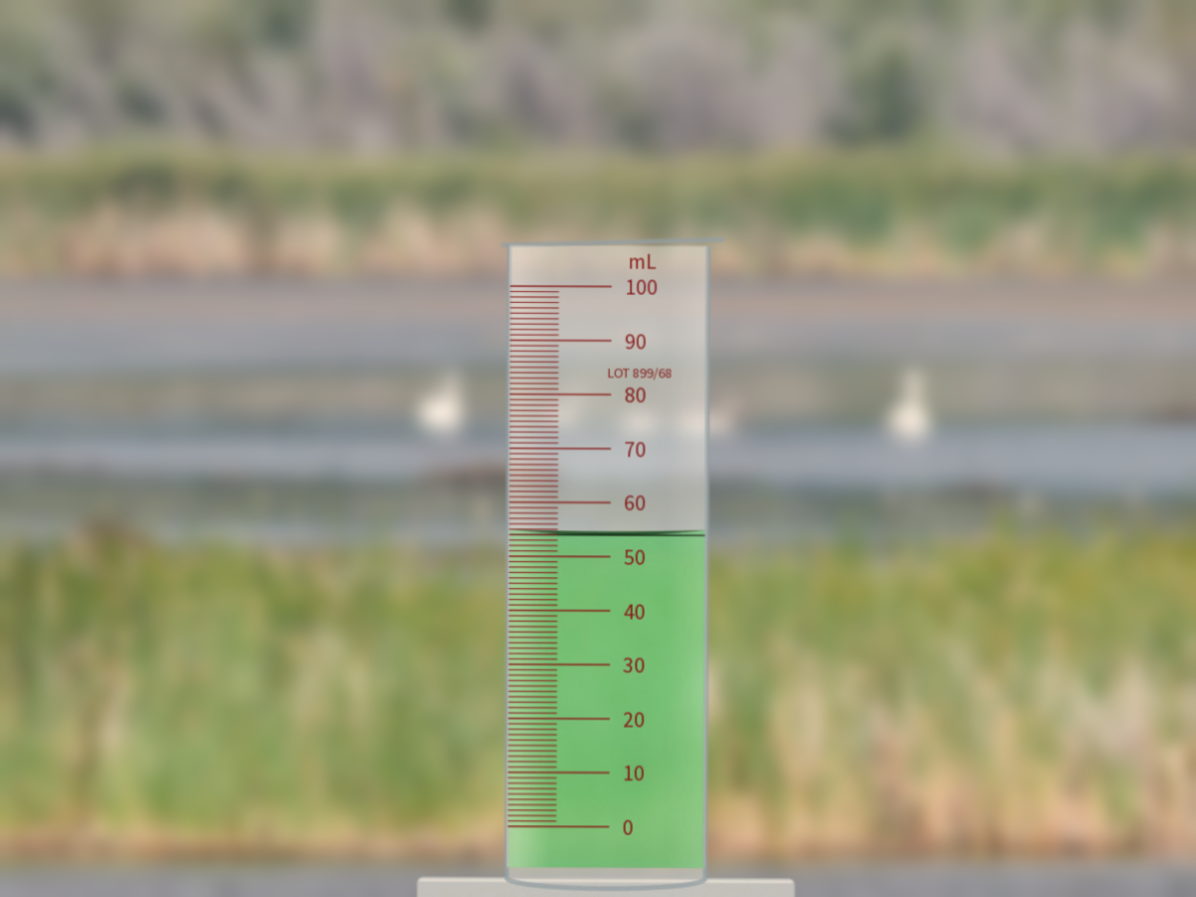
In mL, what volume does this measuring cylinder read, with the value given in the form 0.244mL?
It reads 54mL
